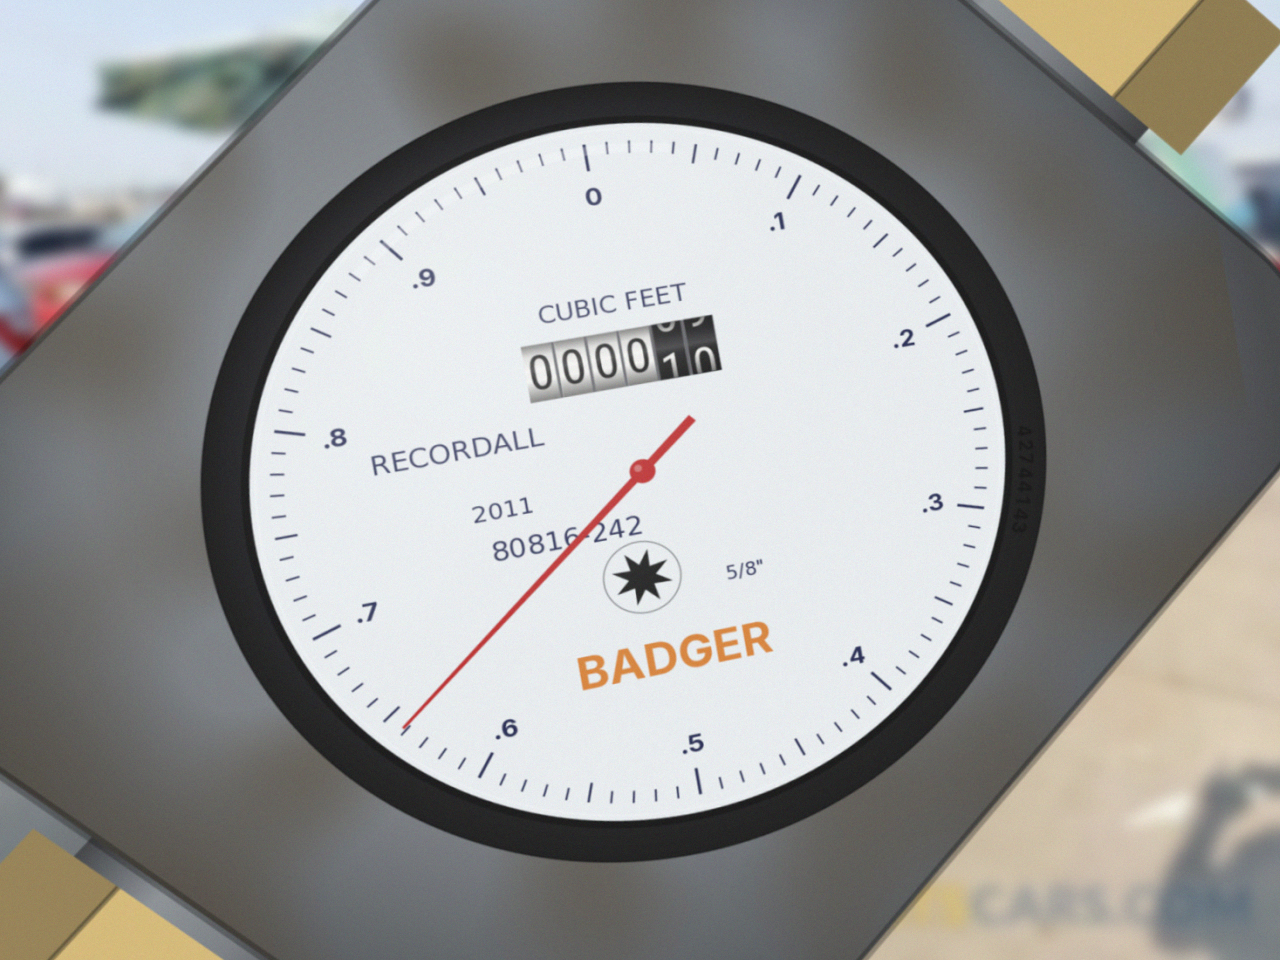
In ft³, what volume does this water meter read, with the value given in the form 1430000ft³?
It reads 9.64ft³
